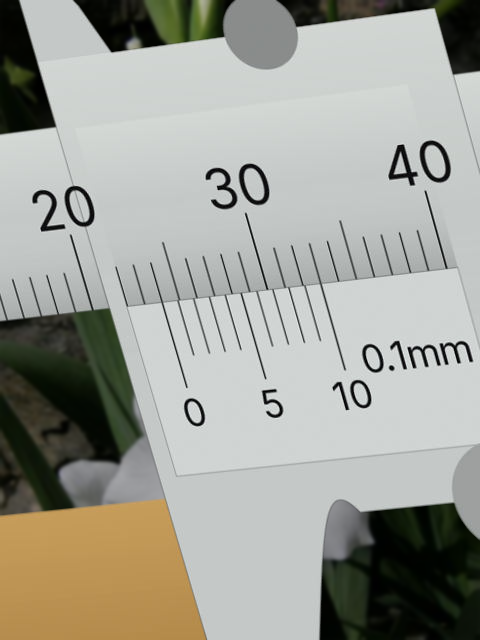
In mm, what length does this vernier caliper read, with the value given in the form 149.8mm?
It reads 24.0mm
